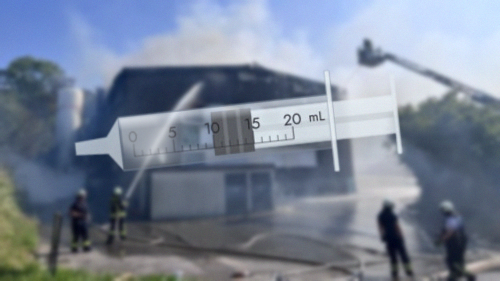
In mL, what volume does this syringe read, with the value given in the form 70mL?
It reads 10mL
